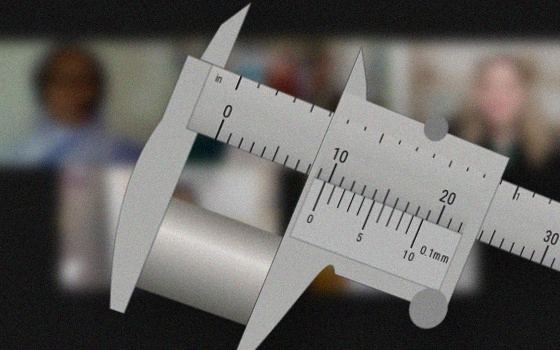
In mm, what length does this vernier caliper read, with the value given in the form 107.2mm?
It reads 9.7mm
